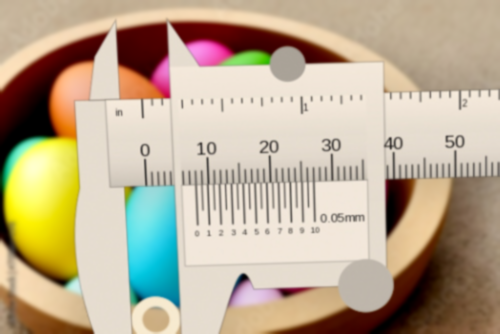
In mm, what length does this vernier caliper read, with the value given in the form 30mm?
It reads 8.0mm
